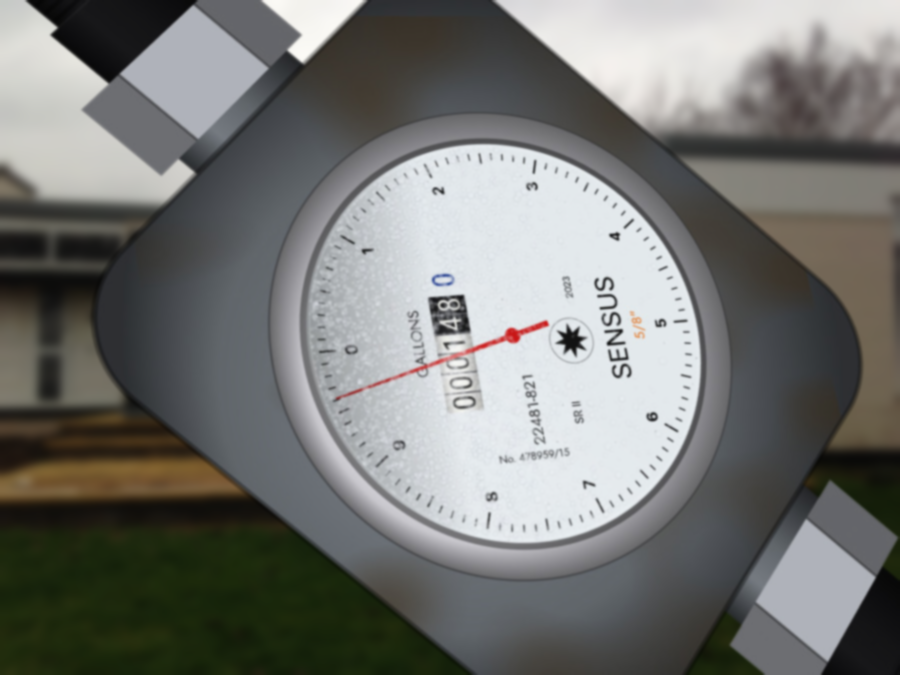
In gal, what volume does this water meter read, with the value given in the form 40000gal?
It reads 1479.6gal
